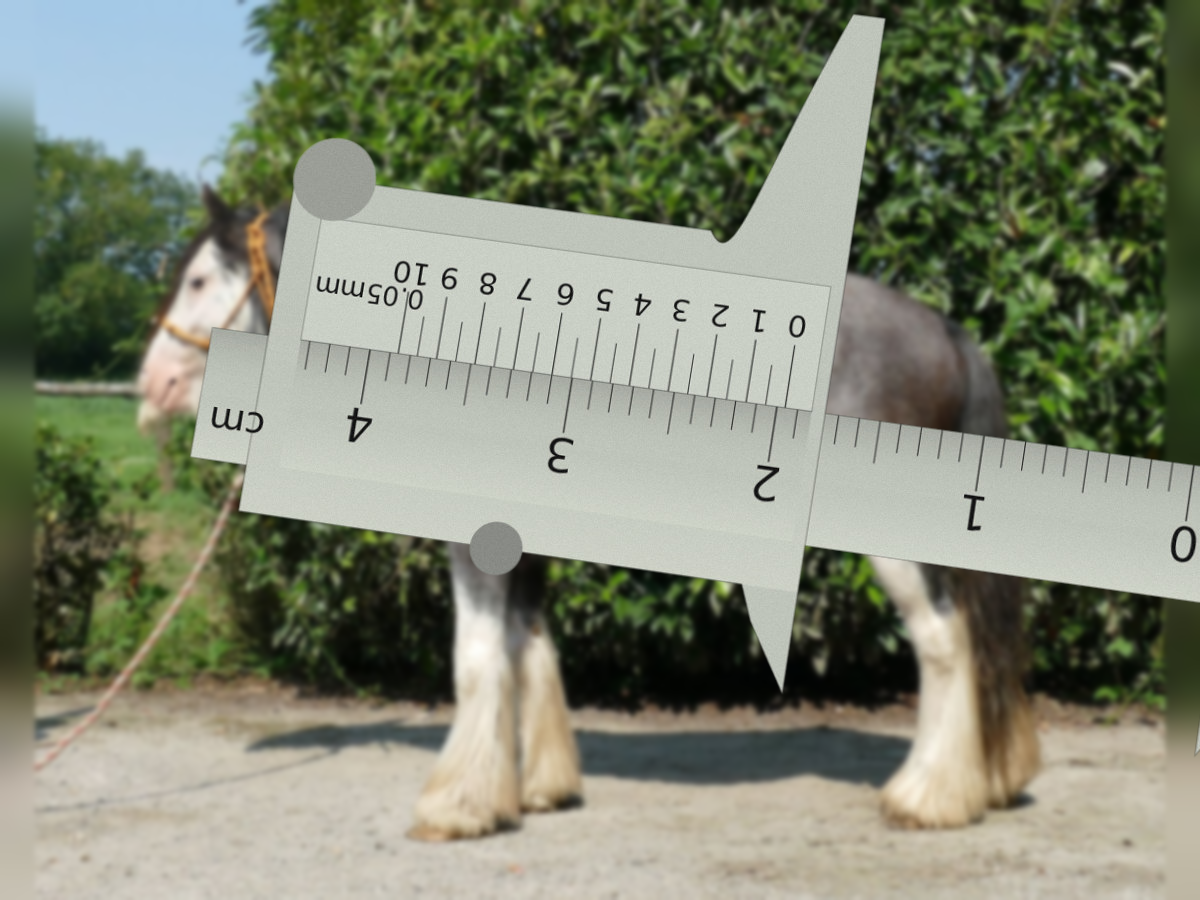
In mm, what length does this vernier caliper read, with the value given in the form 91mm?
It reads 19.6mm
